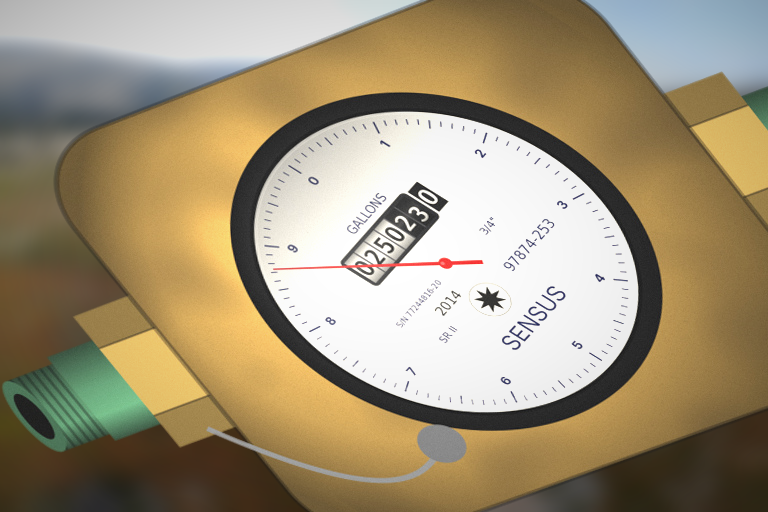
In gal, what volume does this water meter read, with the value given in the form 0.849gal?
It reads 250228.7gal
